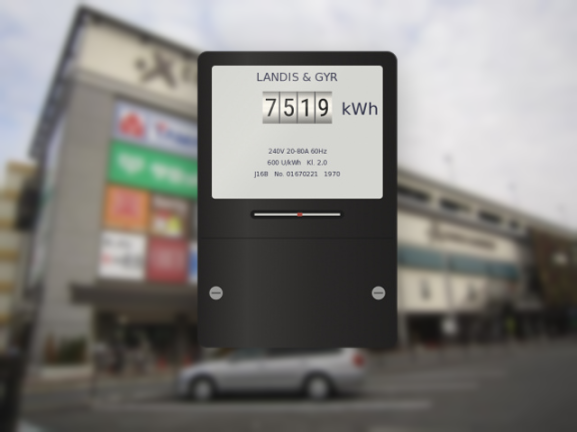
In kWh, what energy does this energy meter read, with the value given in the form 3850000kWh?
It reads 7519kWh
